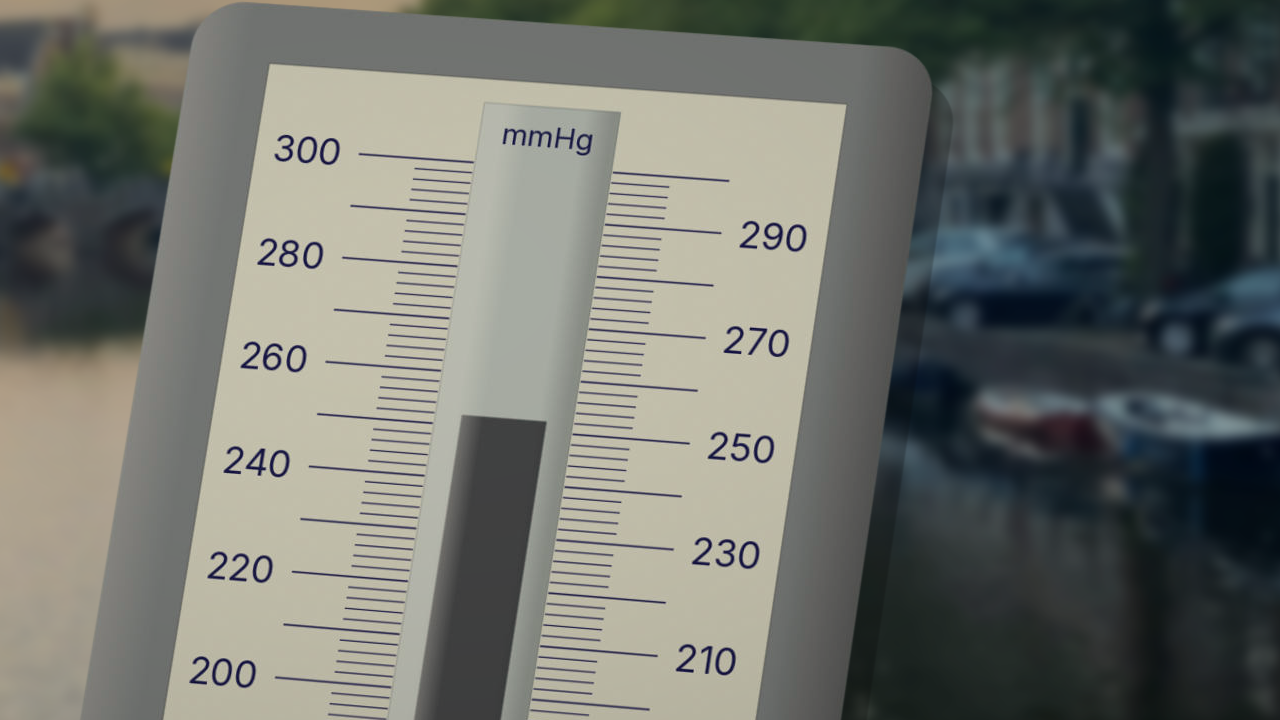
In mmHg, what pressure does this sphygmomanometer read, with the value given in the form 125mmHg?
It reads 252mmHg
